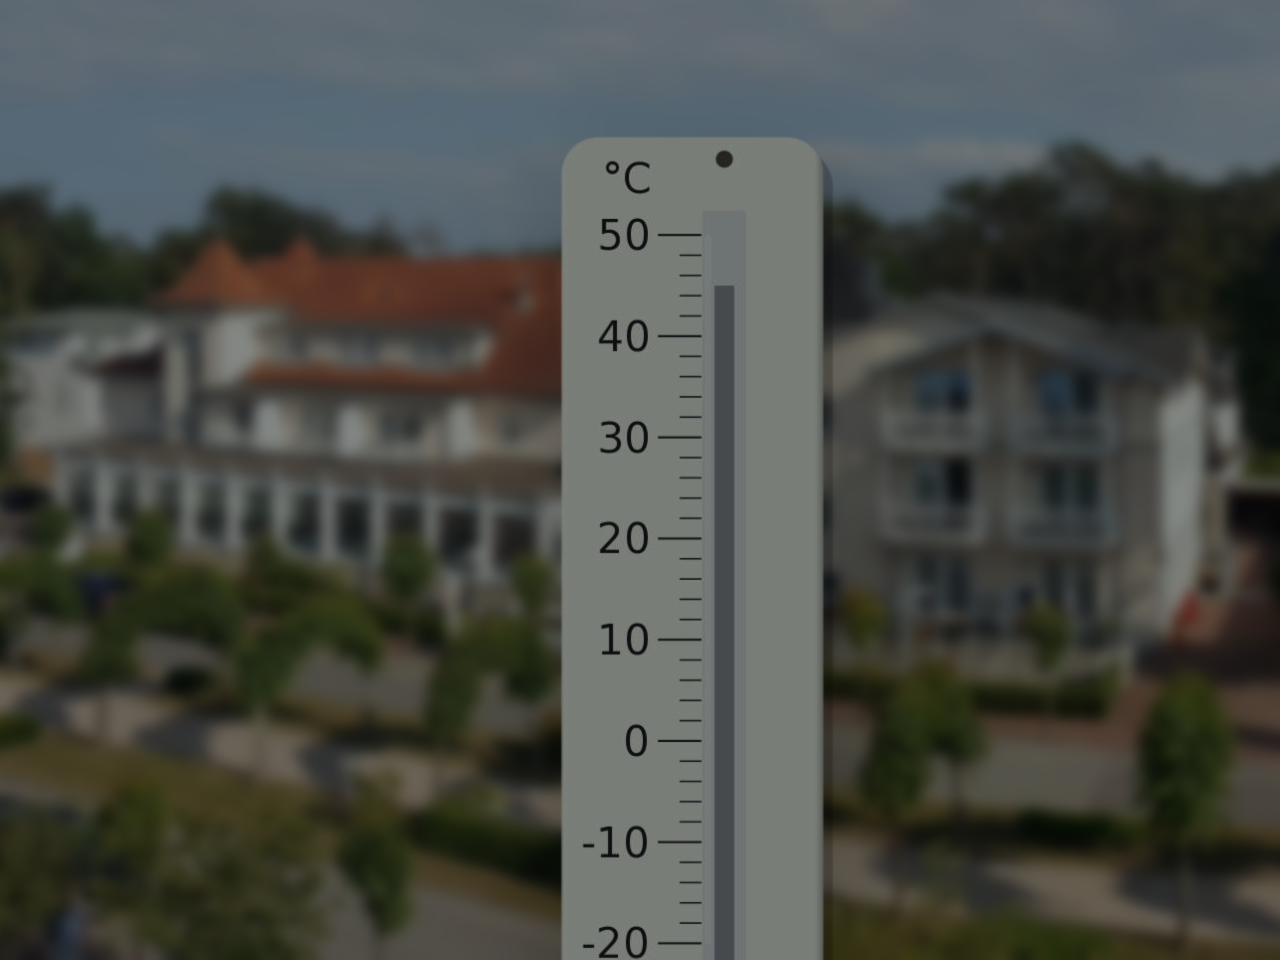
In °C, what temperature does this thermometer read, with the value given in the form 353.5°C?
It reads 45°C
